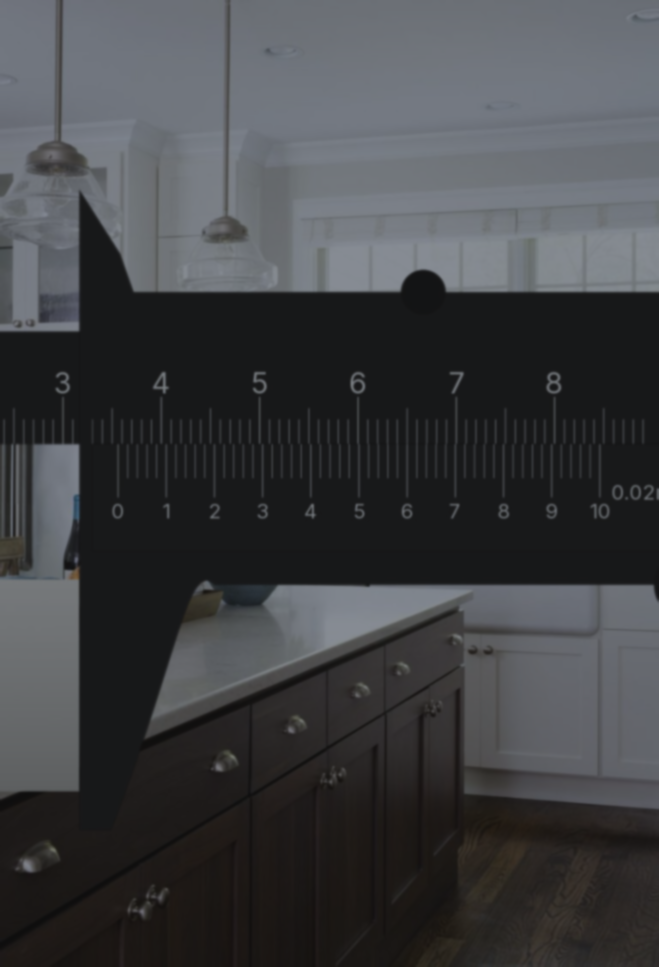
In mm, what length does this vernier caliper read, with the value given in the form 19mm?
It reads 35.6mm
